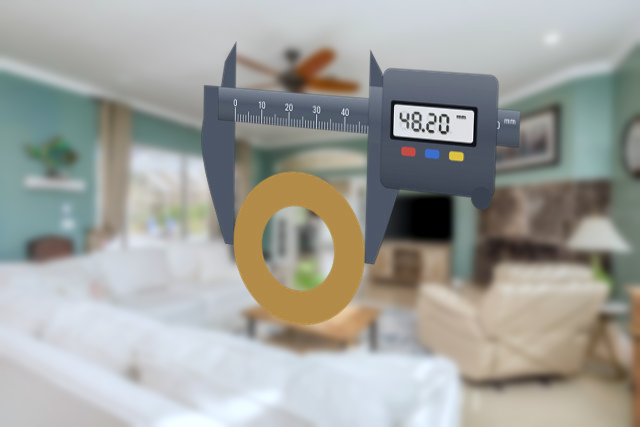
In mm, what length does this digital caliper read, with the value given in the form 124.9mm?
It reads 48.20mm
